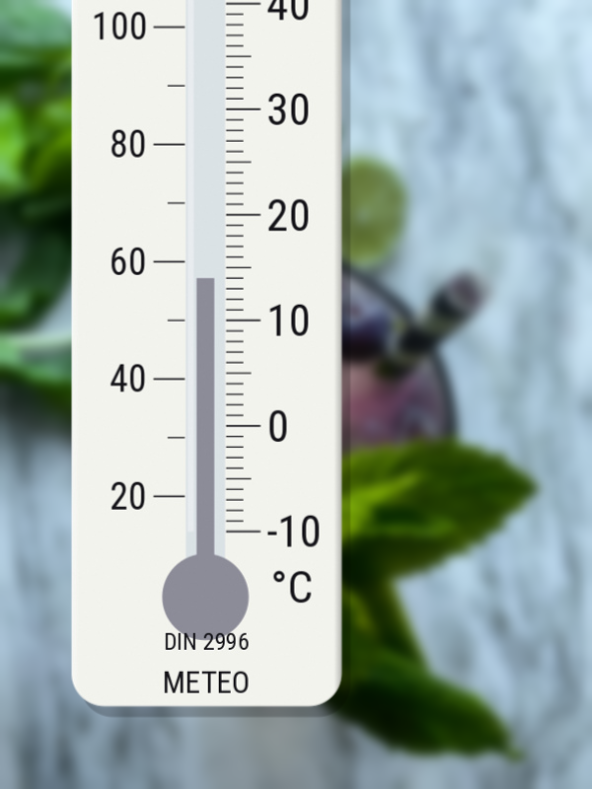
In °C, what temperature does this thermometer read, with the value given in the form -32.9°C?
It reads 14°C
